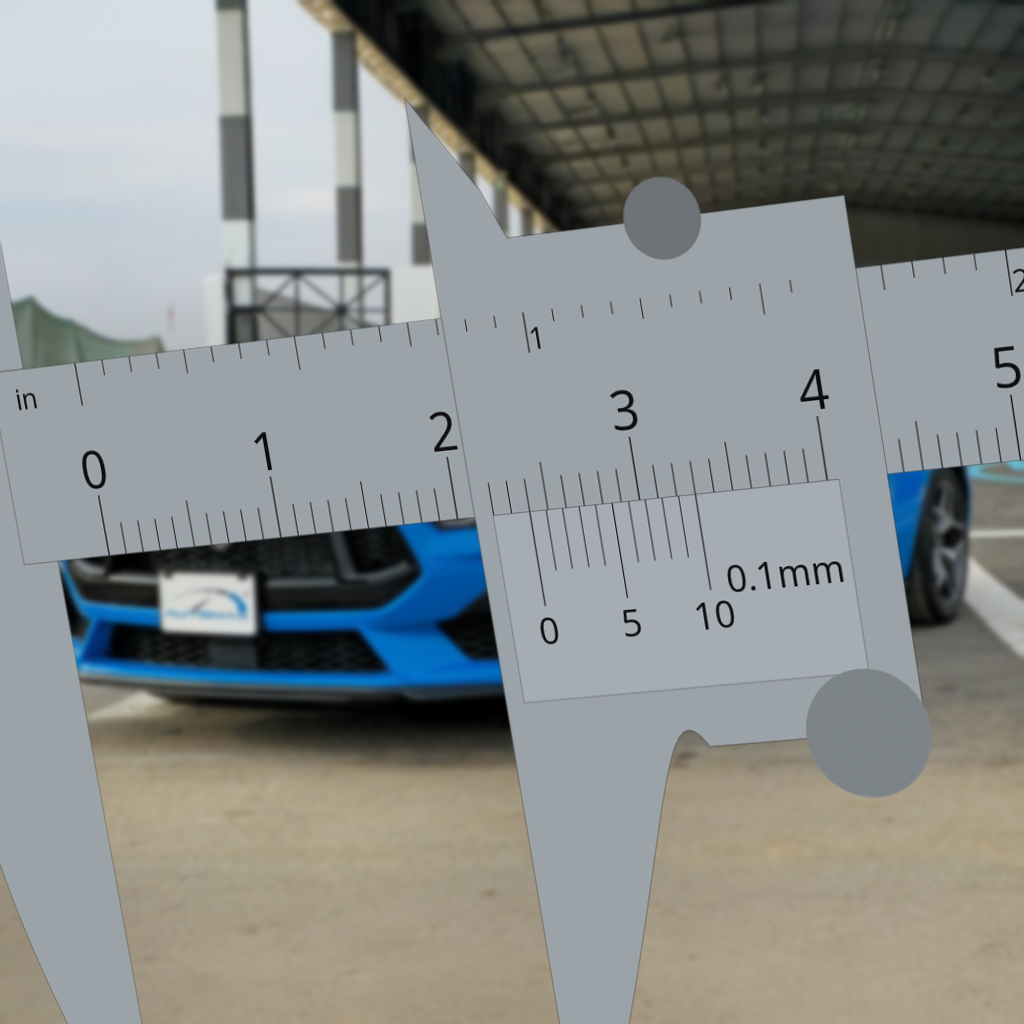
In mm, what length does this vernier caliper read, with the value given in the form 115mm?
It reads 24.0mm
